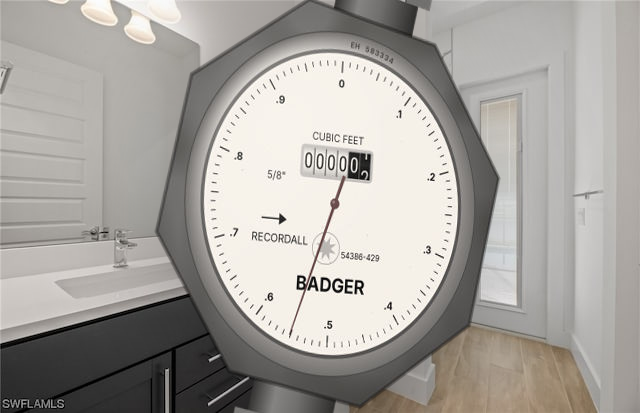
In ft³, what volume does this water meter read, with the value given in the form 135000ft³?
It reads 1.55ft³
